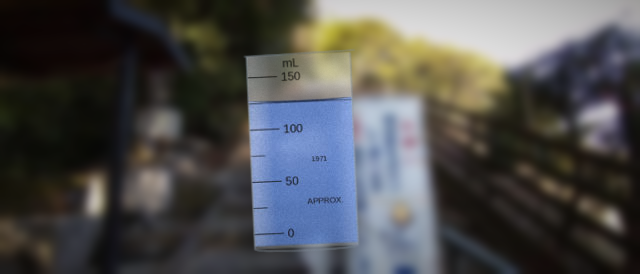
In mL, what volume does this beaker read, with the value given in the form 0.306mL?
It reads 125mL
